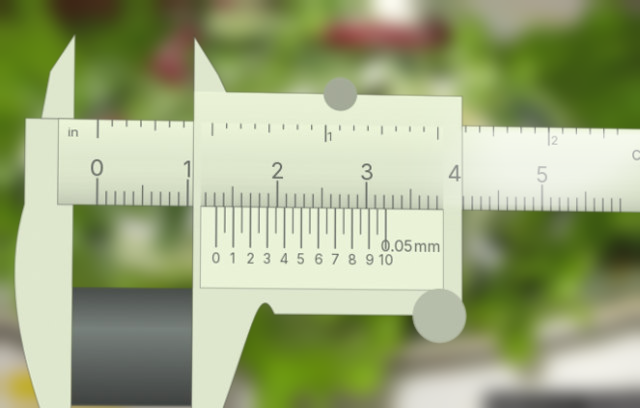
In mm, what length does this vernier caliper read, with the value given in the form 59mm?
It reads 13.2mm
